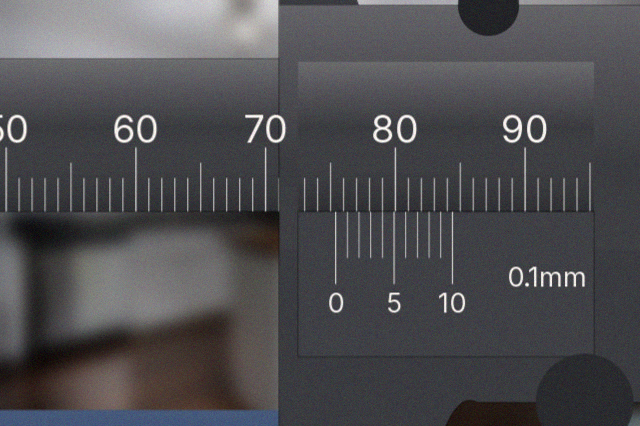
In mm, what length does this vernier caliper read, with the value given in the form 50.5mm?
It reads 75.4mm
